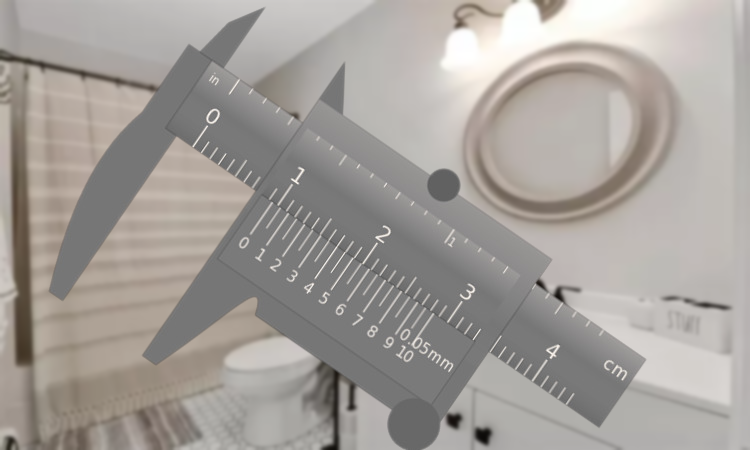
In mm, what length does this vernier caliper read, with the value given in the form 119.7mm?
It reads 9.4mm
